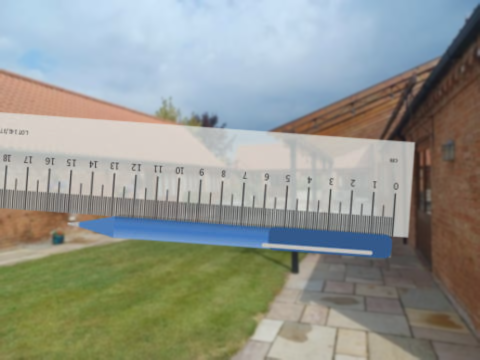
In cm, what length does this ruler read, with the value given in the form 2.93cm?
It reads 15cm
